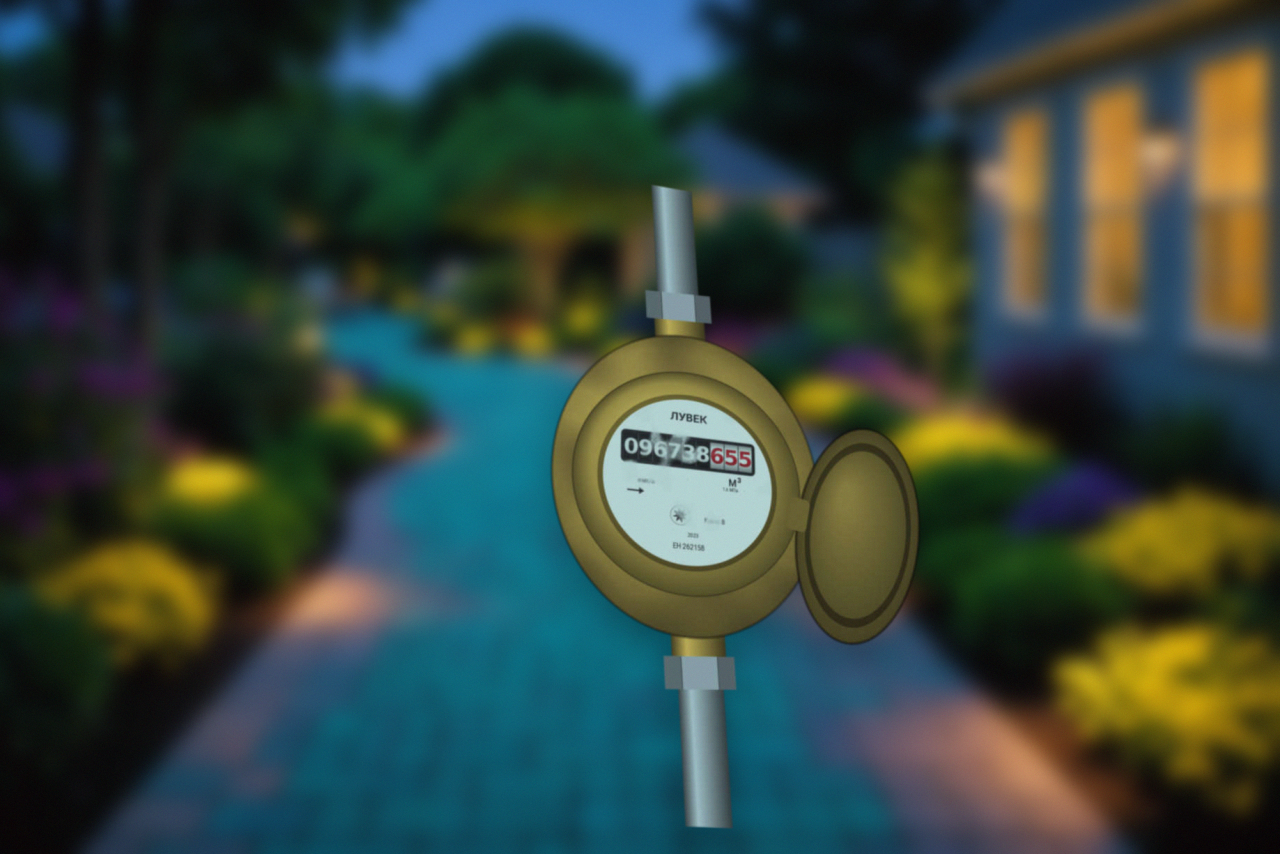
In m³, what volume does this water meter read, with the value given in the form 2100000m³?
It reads 96738.655m³
